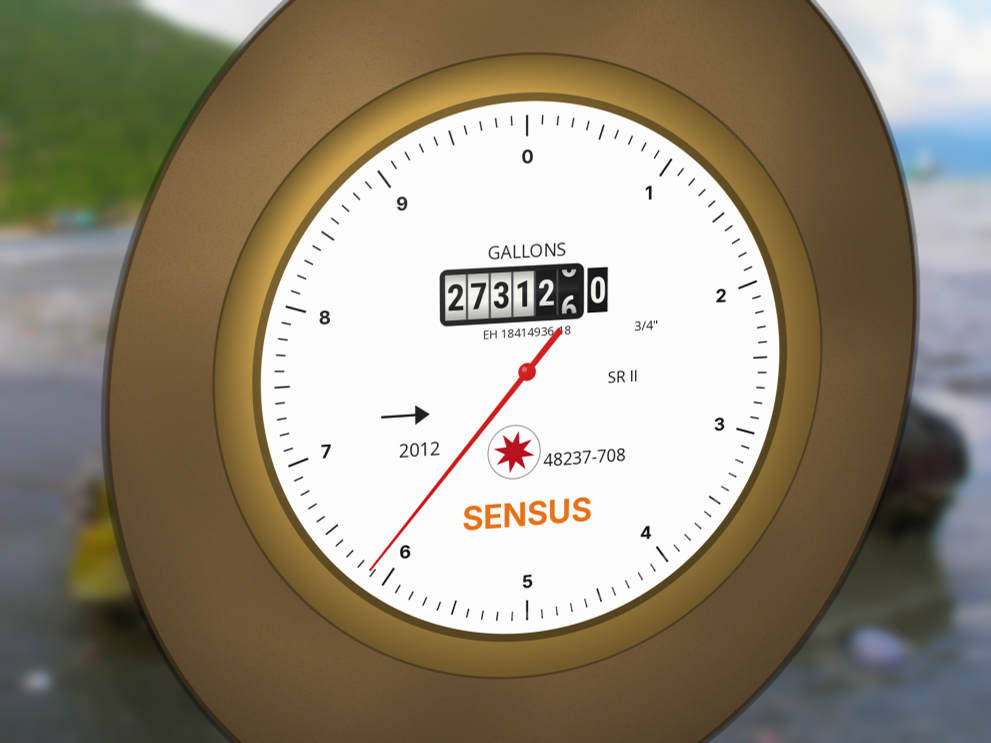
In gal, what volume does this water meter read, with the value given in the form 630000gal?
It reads 2731256.1gal
